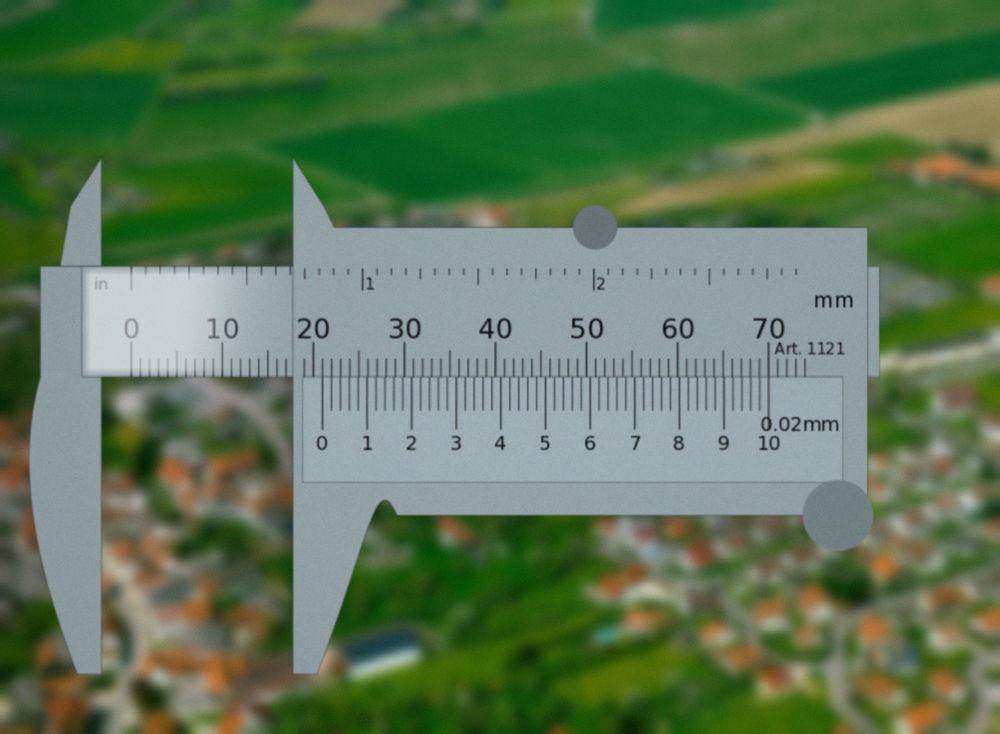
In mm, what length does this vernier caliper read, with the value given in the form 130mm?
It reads 21.0mm
